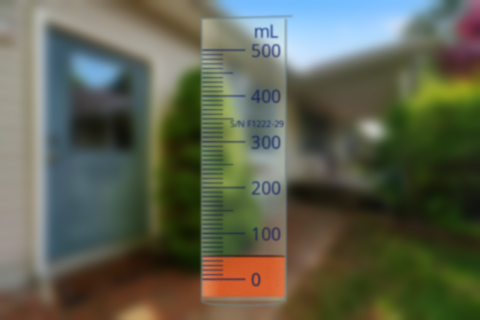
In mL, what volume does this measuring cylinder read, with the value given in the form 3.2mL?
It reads 50mL
